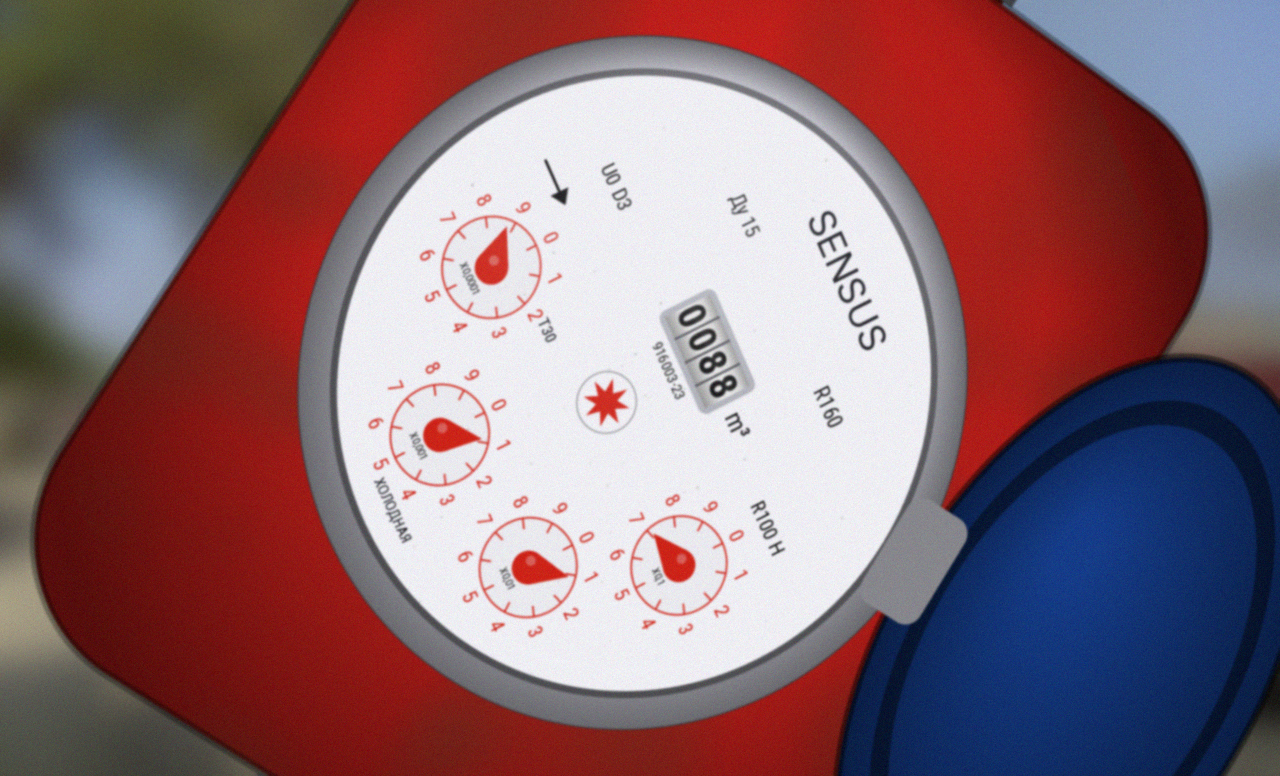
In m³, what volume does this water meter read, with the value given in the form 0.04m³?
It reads 88.7108m³
